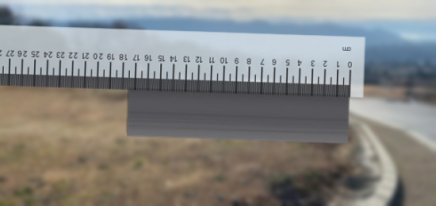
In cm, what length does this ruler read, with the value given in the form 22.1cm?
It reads 17.5cm
